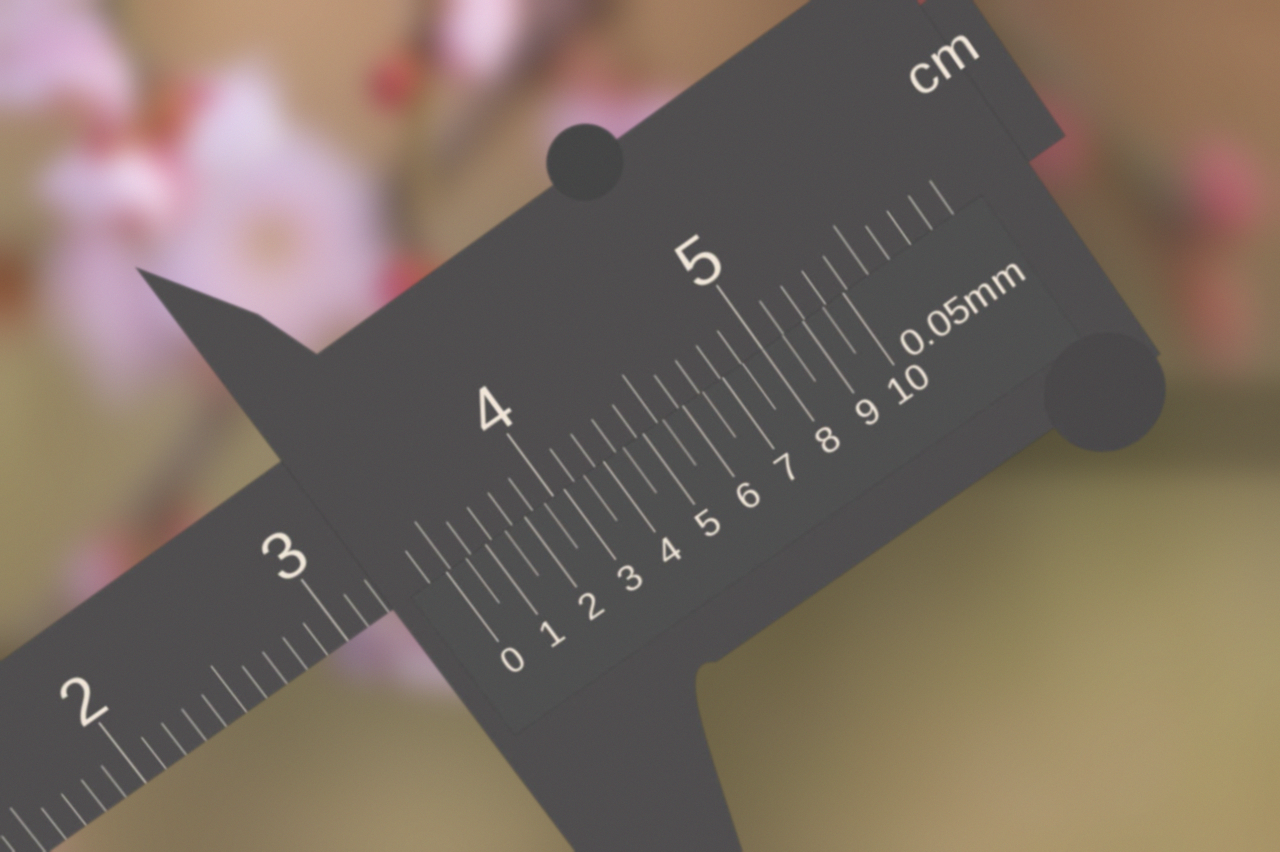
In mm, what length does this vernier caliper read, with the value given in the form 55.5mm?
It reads 34.8mm
